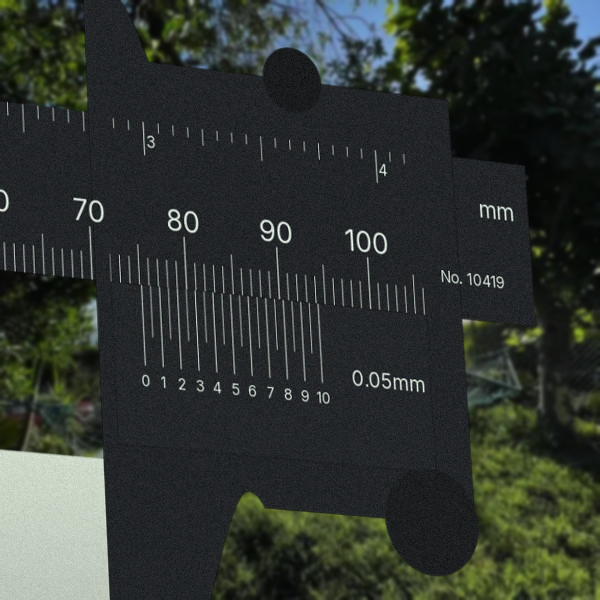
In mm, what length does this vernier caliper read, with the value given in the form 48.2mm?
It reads 75.2mm
